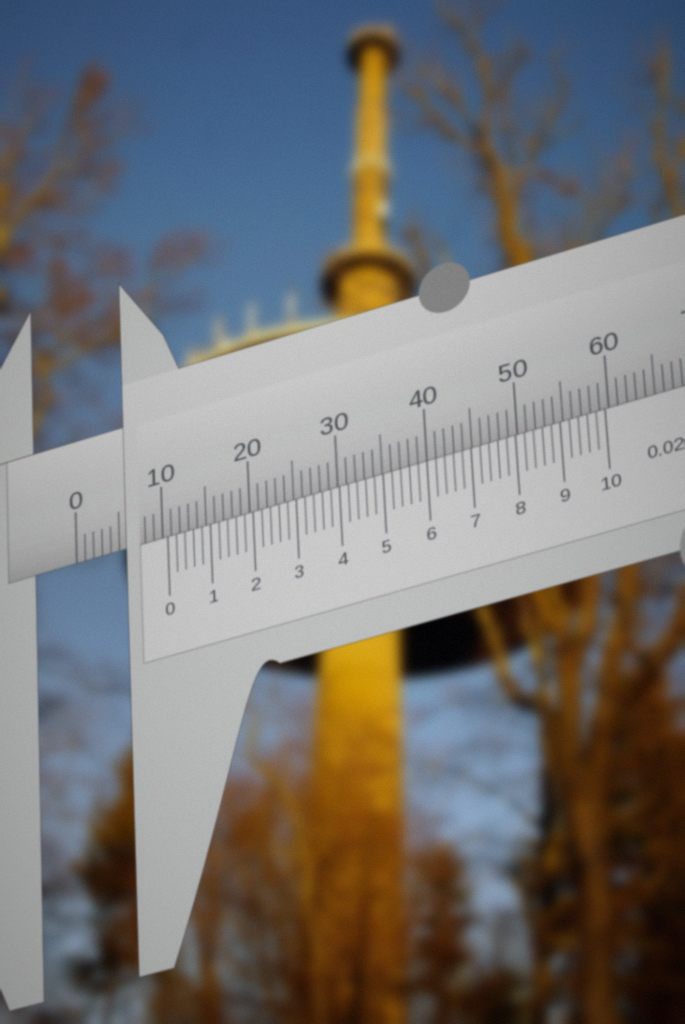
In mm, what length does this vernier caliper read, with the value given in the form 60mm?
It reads 10.6mm
